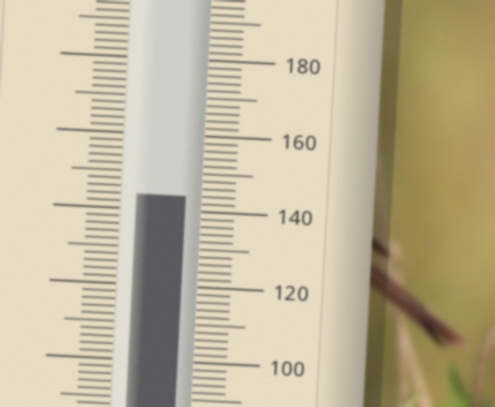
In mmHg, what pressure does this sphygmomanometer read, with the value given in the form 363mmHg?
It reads 144mmHg
